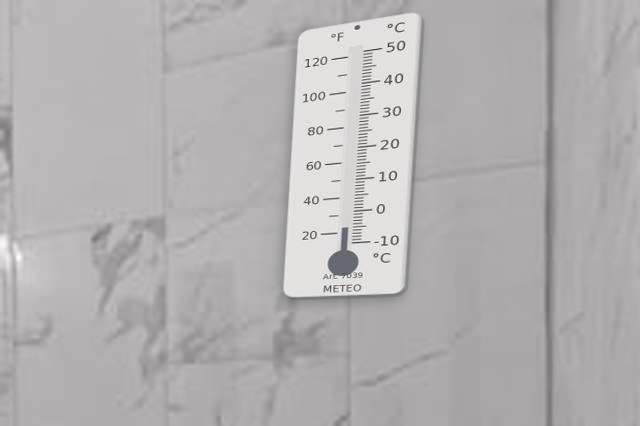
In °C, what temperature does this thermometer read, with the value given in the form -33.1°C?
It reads -5°C
